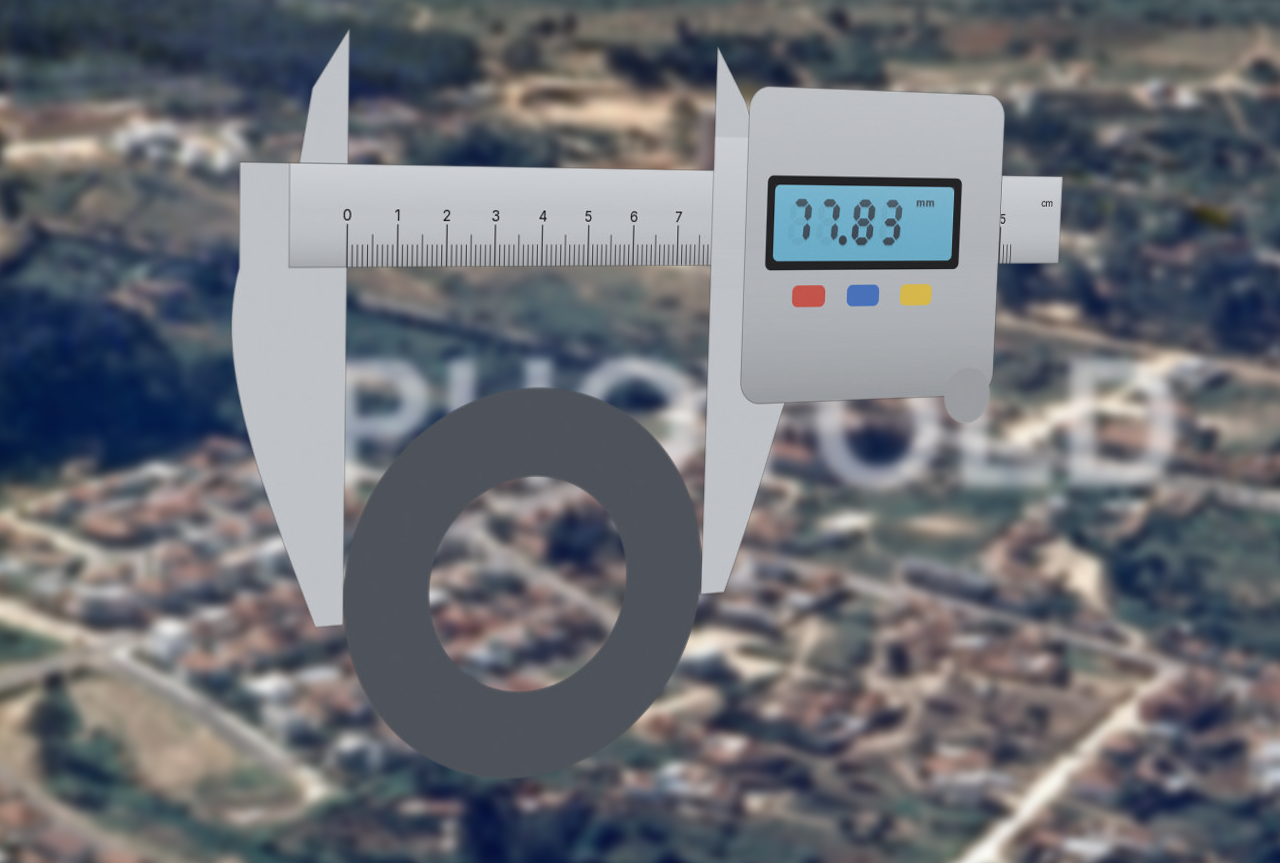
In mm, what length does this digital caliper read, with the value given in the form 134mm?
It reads 77.83mm
